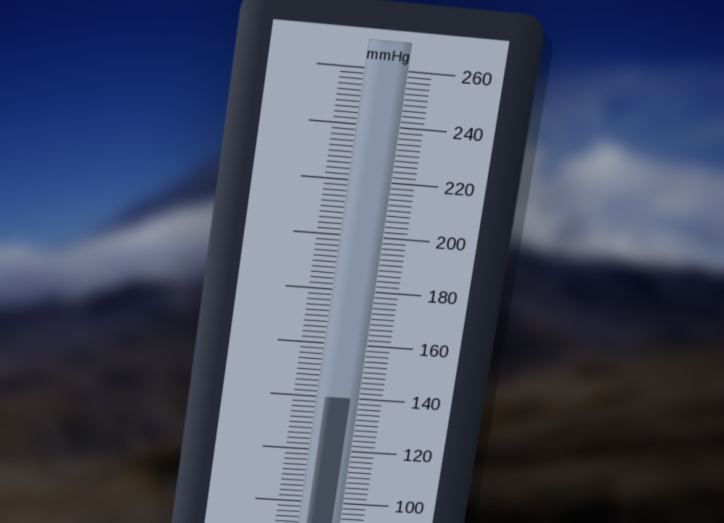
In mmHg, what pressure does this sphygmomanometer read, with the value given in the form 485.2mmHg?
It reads 140mmHg
